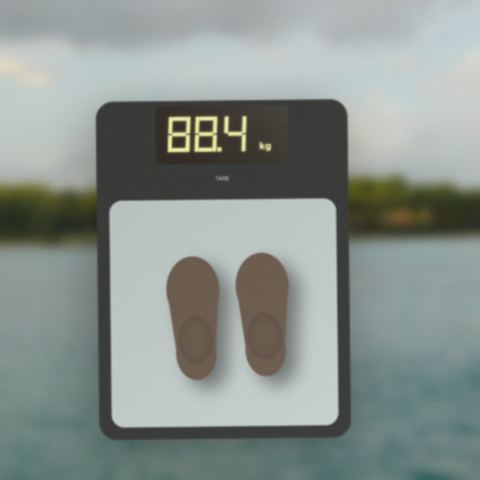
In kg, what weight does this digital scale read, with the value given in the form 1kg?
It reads 88.4kg
